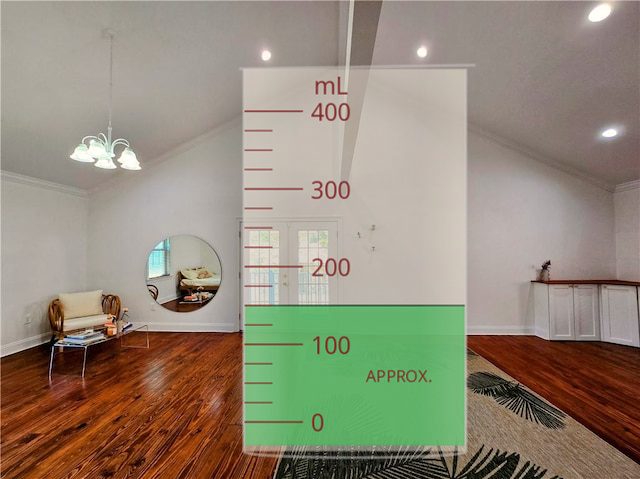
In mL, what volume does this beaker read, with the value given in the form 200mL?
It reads 150mL
